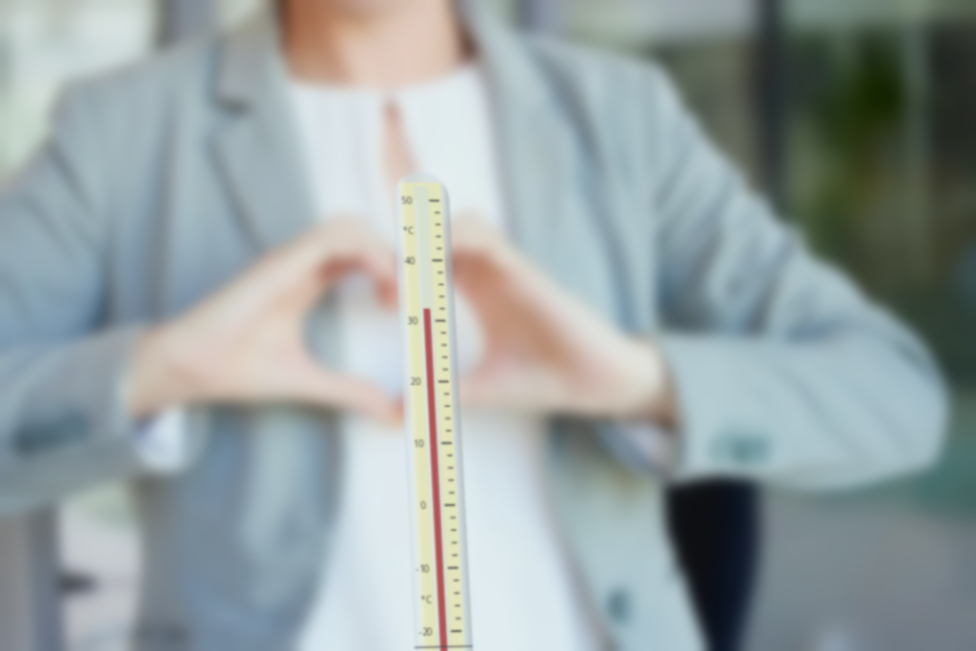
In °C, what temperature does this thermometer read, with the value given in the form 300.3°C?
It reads 32°C
